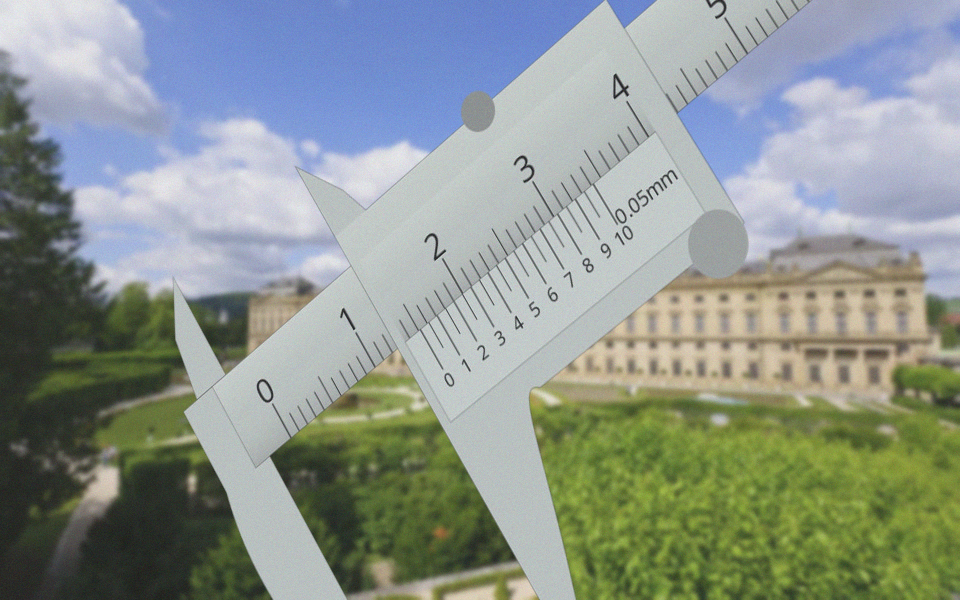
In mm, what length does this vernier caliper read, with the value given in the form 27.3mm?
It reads 15.2mm
